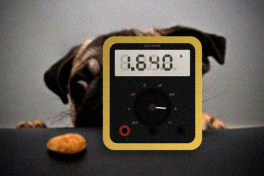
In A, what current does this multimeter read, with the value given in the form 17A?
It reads 1.640A
